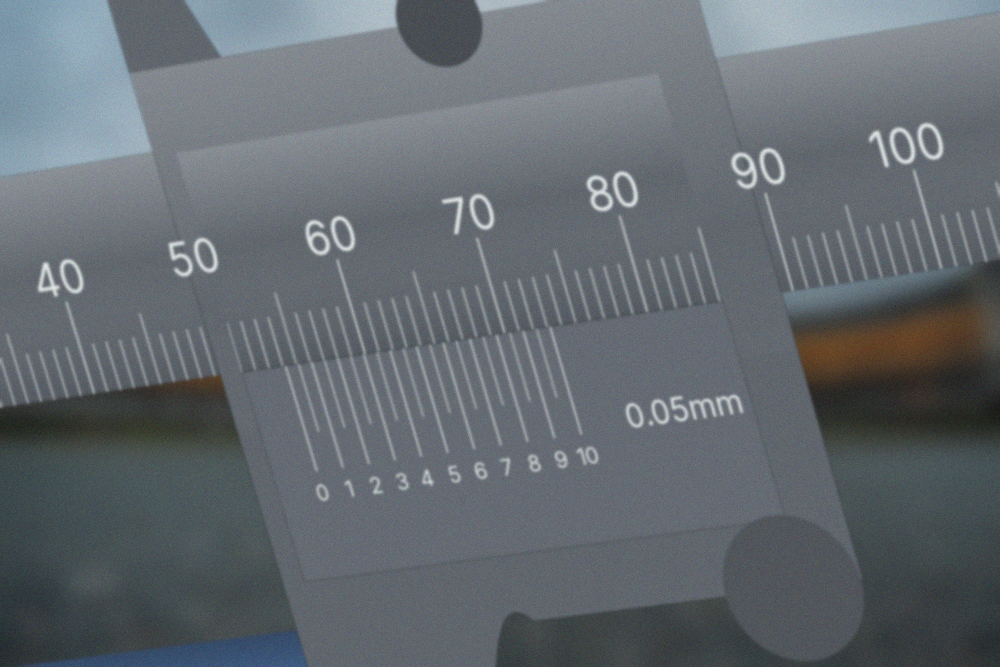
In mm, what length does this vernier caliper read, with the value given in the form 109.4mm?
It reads 54.2mm
